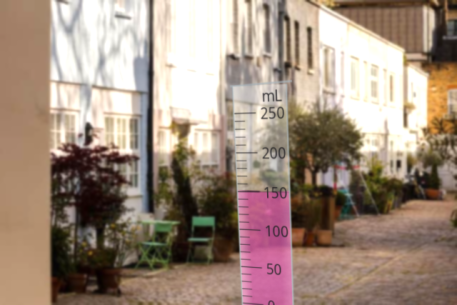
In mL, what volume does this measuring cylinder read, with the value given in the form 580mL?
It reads 150mL
